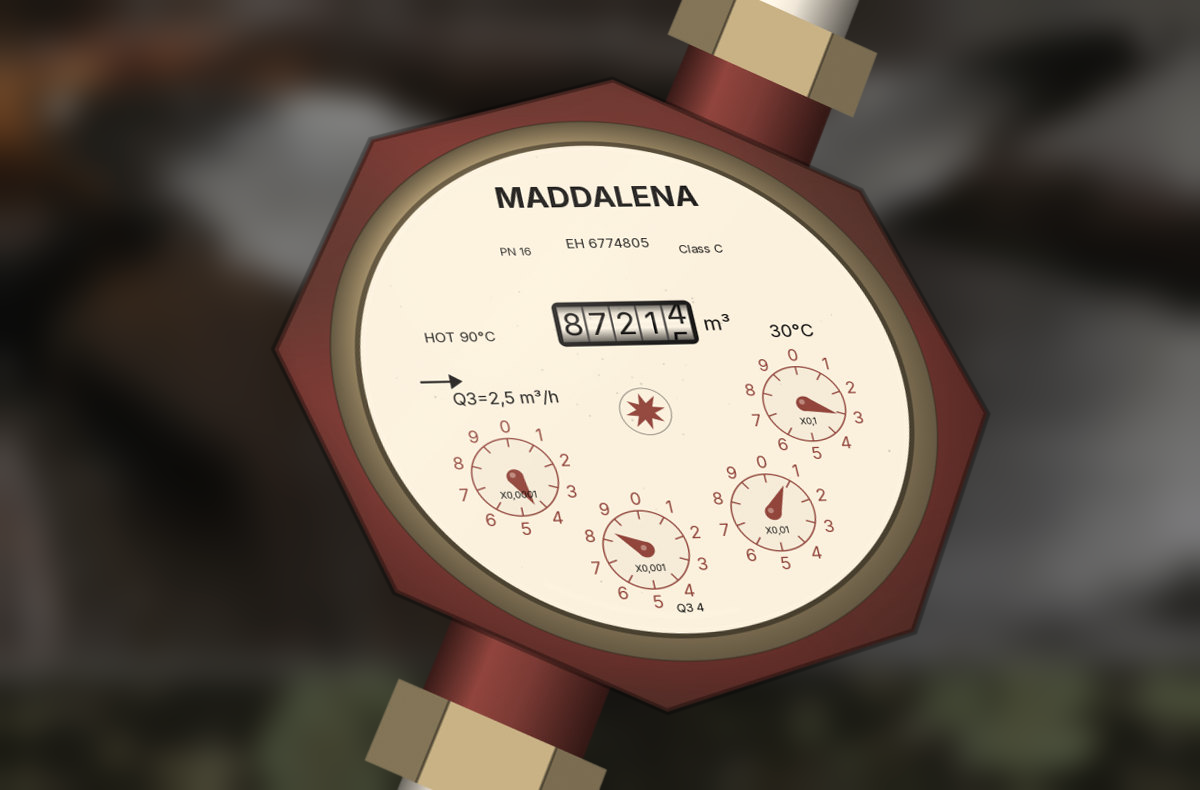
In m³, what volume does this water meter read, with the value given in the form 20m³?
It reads 87214.3084m³
